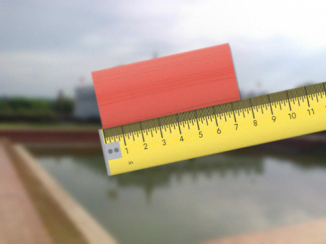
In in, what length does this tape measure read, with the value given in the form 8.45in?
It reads 7.5in
